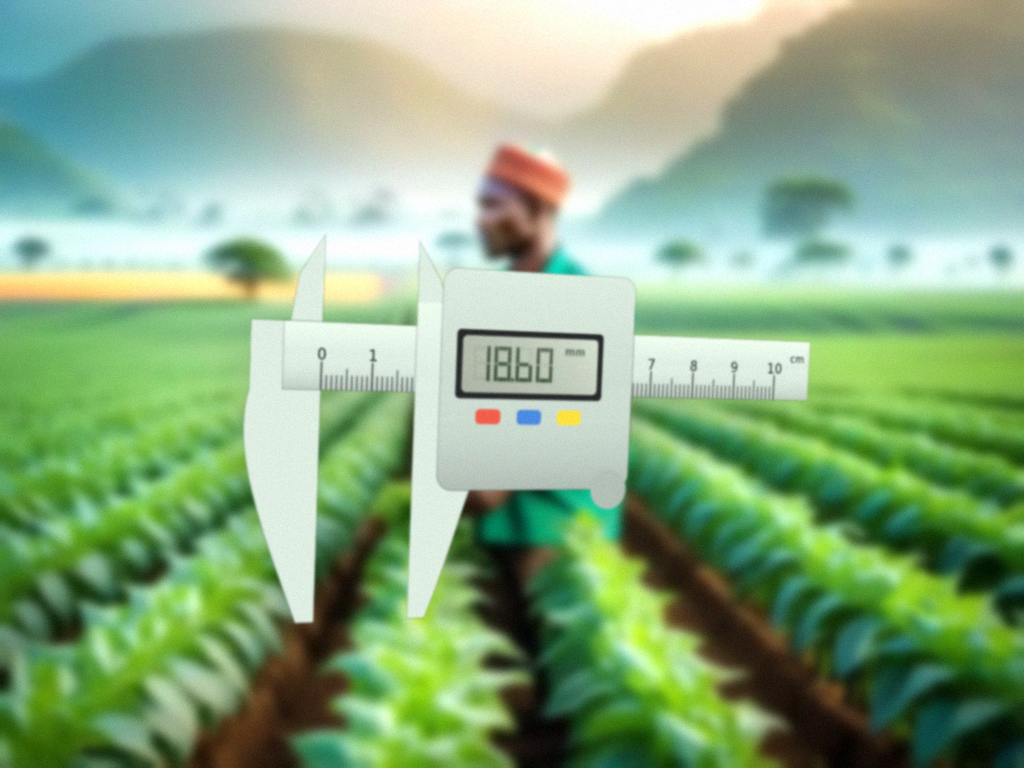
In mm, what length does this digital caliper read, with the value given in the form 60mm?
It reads 18.60mm
